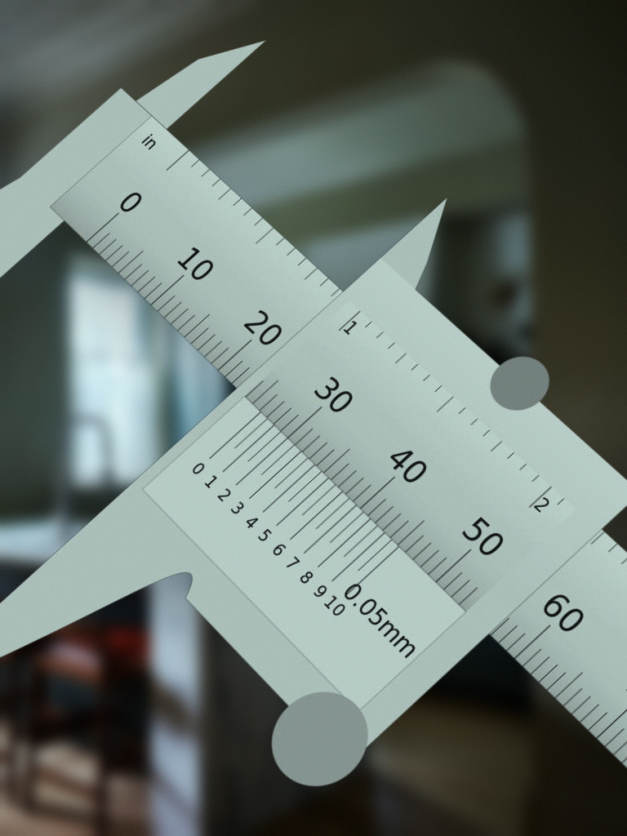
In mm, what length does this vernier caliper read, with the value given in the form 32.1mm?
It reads 26.2mm
